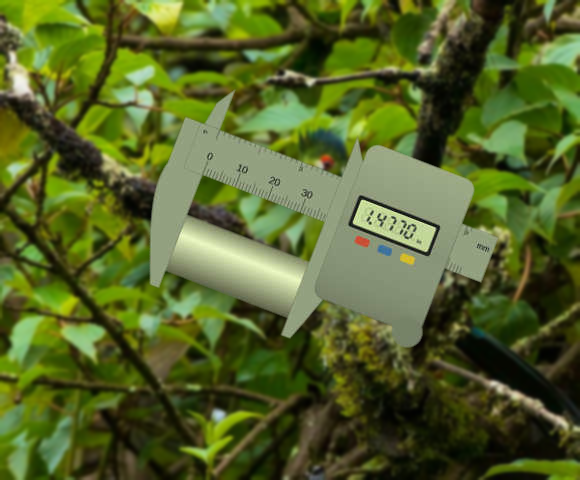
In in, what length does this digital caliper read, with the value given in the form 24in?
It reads 1.4770in
